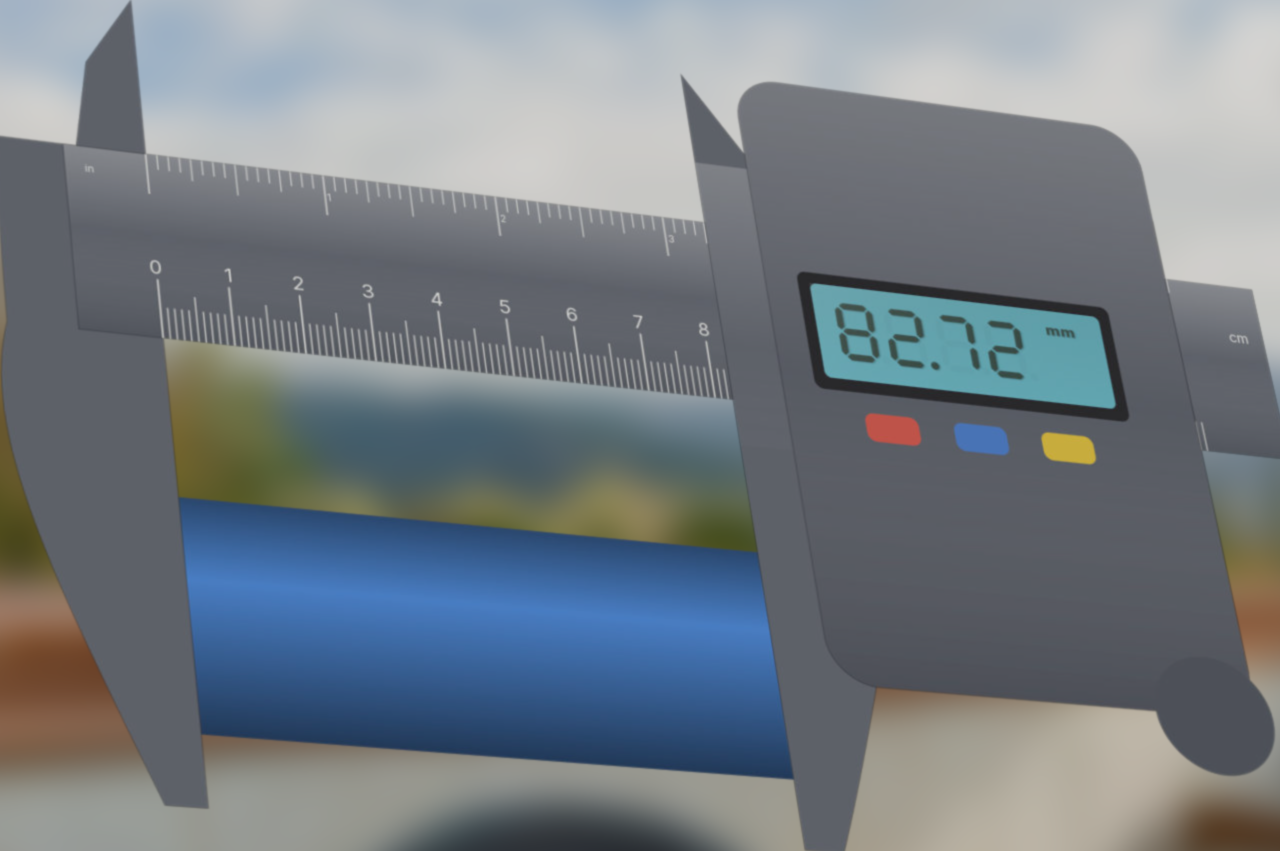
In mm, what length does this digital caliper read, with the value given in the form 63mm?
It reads 82.72mm
